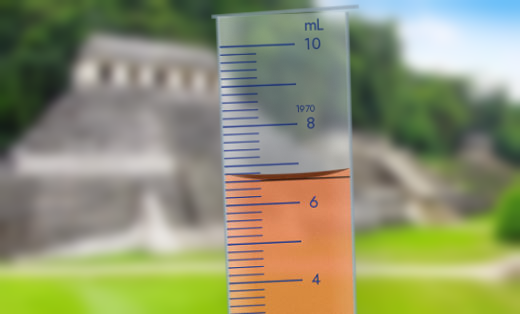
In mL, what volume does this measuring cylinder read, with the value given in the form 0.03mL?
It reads 6.6mL
